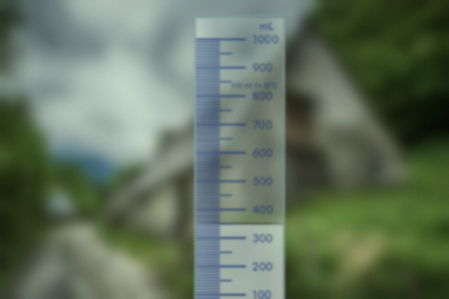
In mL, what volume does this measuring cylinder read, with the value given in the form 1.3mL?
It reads 350mL
